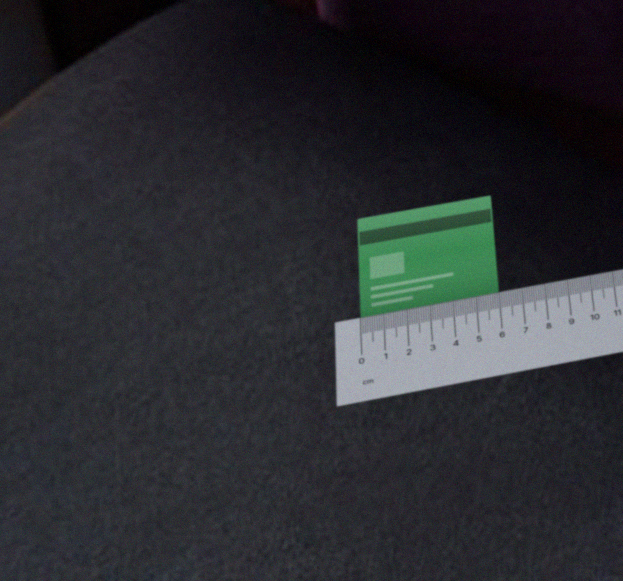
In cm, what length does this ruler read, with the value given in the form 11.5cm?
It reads 6cm
